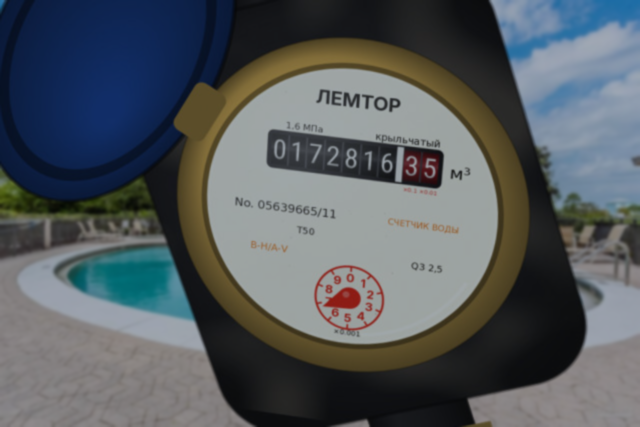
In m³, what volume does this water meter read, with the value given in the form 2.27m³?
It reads 172816.356m³
